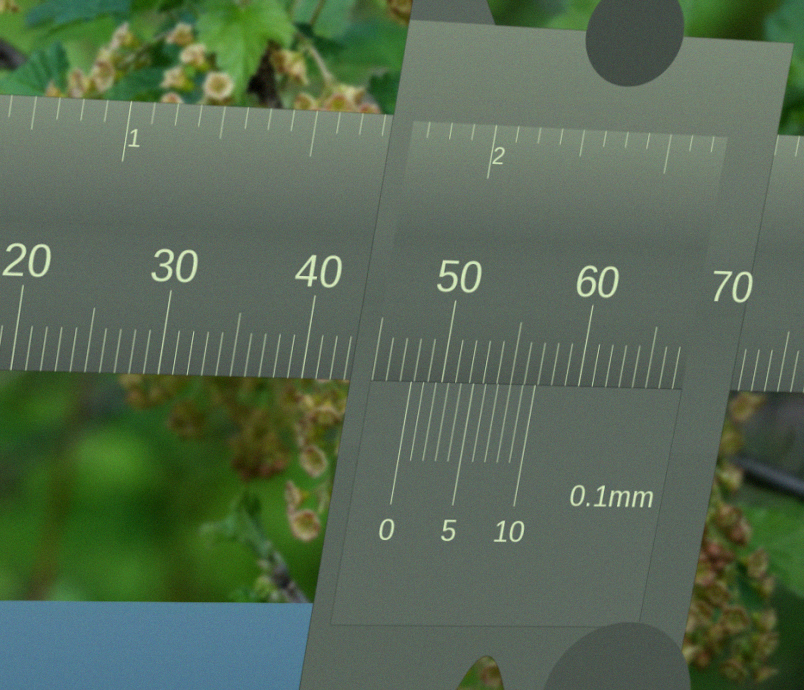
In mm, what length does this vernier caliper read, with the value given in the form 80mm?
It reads 47.8mm
